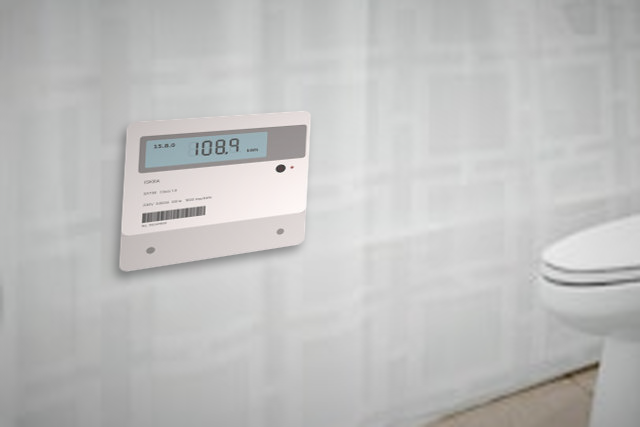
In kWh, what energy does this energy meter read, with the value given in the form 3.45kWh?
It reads 108.9kWh
